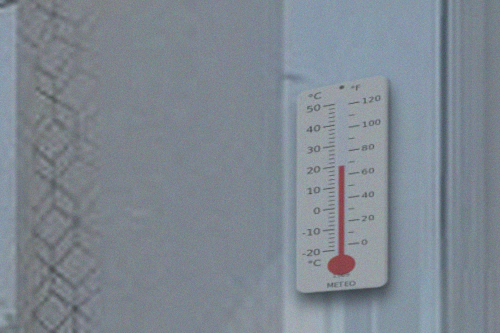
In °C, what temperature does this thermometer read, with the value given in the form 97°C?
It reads 20°C
